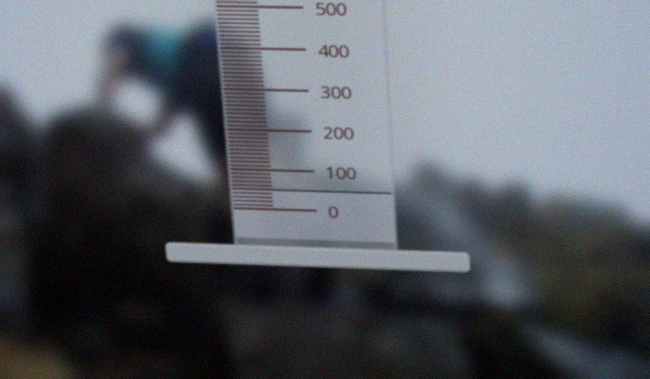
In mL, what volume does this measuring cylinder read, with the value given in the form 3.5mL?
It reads 50mL
